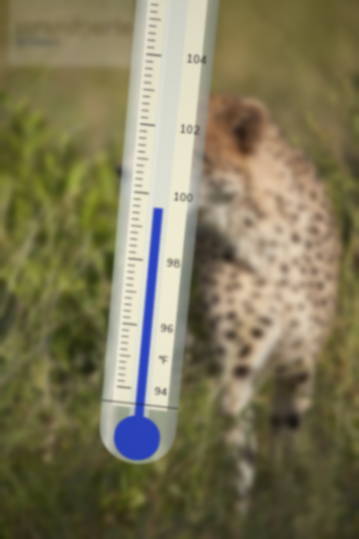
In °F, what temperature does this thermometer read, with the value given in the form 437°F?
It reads 99.6°F
